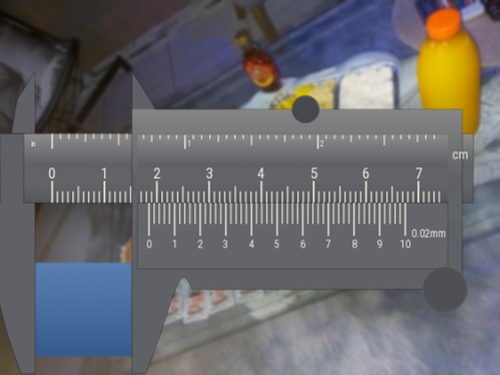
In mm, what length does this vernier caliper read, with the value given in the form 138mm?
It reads 18.5mm
